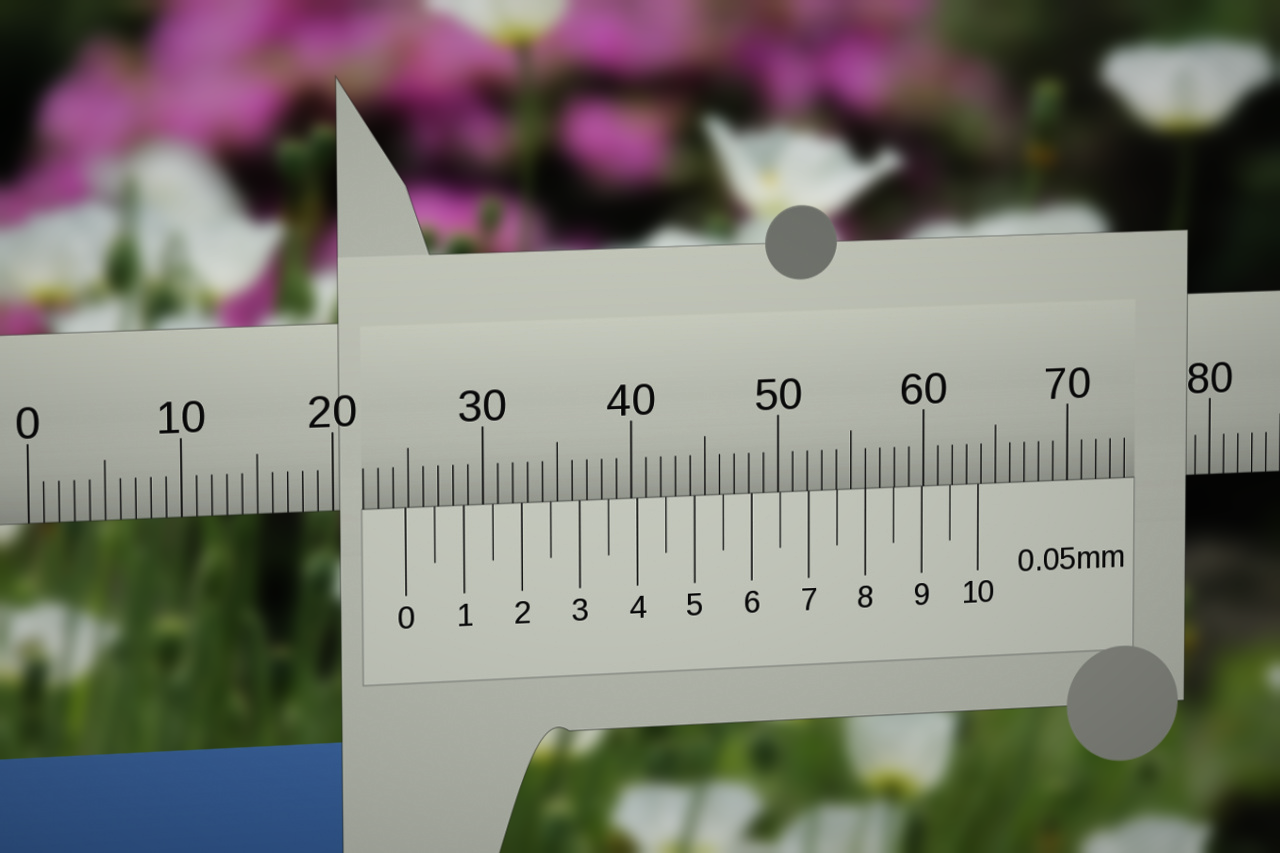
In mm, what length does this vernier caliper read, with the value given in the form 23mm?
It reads 24.8mm
